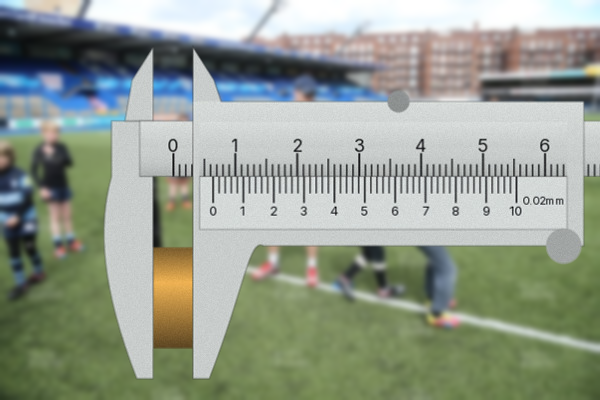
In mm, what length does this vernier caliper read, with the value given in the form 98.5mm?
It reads 6.4mm
